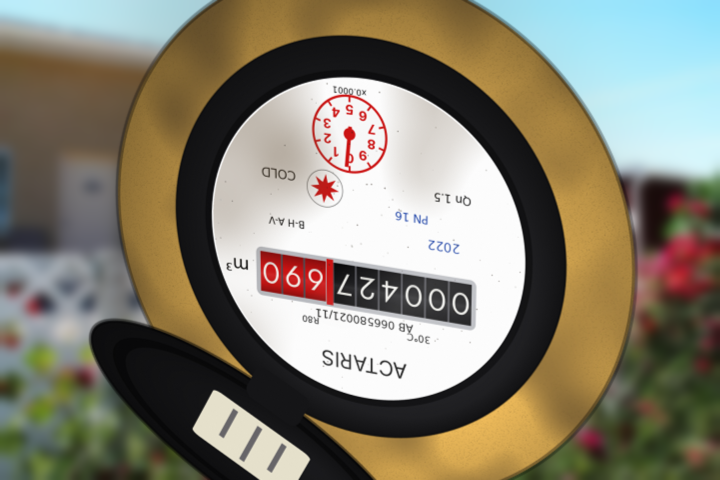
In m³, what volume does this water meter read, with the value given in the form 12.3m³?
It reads 427.6900m³
